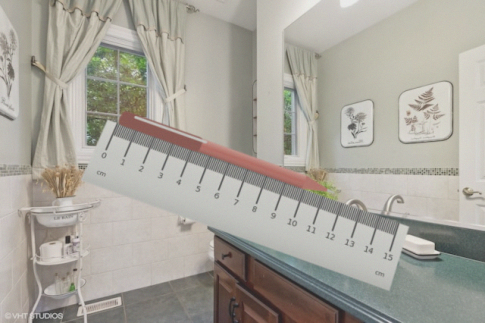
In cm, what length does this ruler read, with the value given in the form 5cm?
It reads 11.5cm
